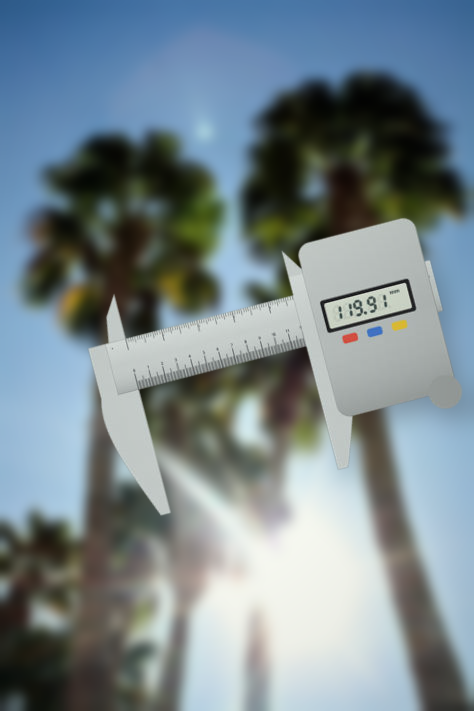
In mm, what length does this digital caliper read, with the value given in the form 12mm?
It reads 119.91mm
